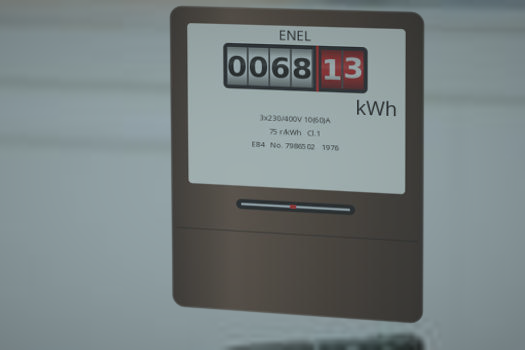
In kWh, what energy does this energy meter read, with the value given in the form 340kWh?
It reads 68.13kWh
